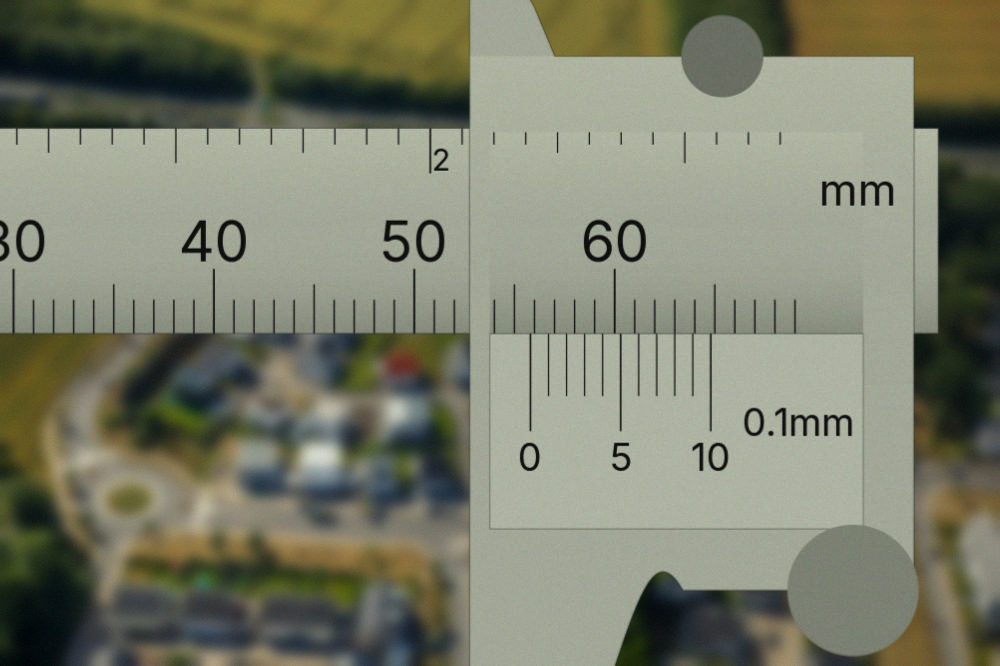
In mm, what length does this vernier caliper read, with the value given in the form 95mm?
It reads 55.8mm
